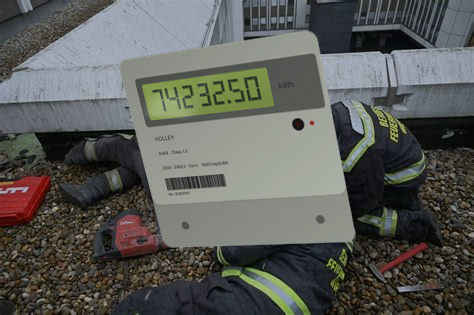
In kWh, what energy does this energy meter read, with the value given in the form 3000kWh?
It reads 74232.50kWh
